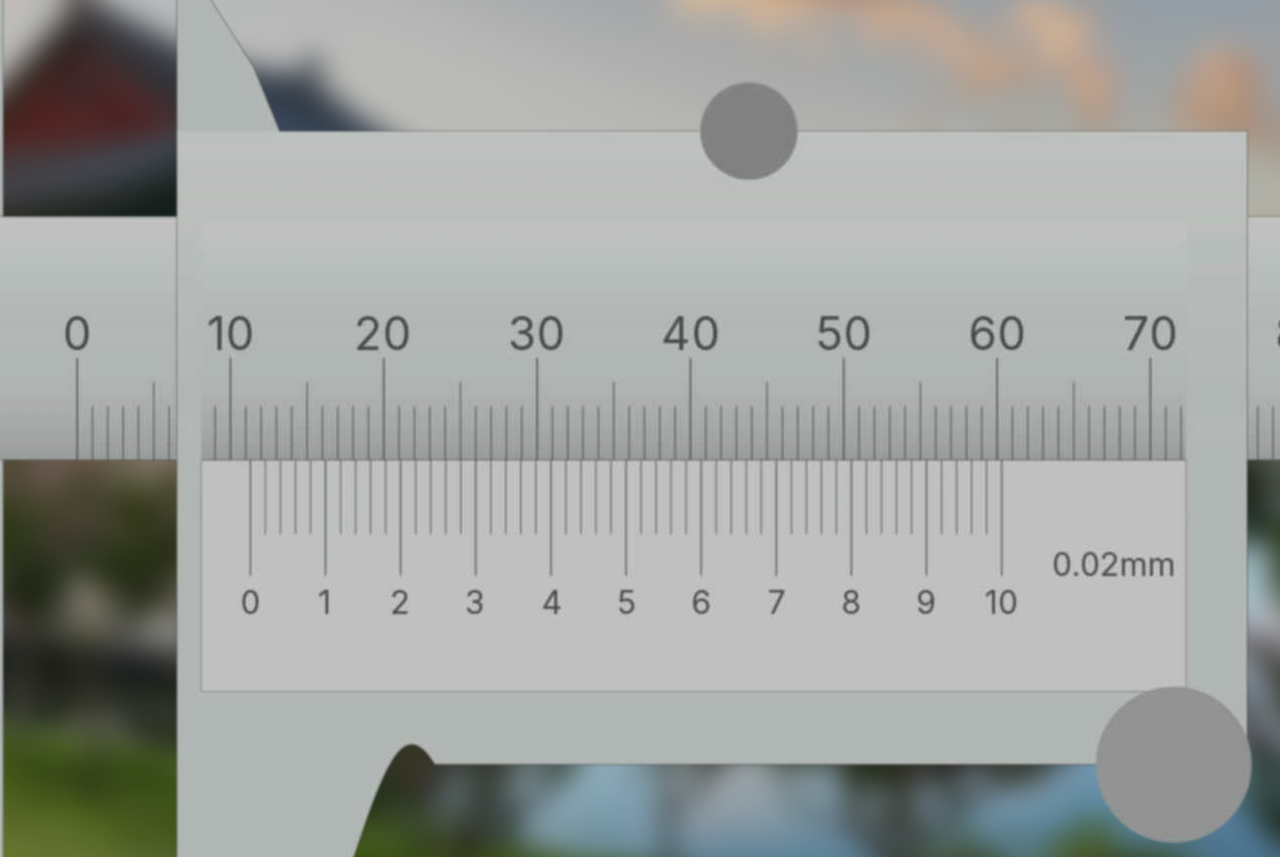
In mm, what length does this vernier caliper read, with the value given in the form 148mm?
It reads 11.3mm
